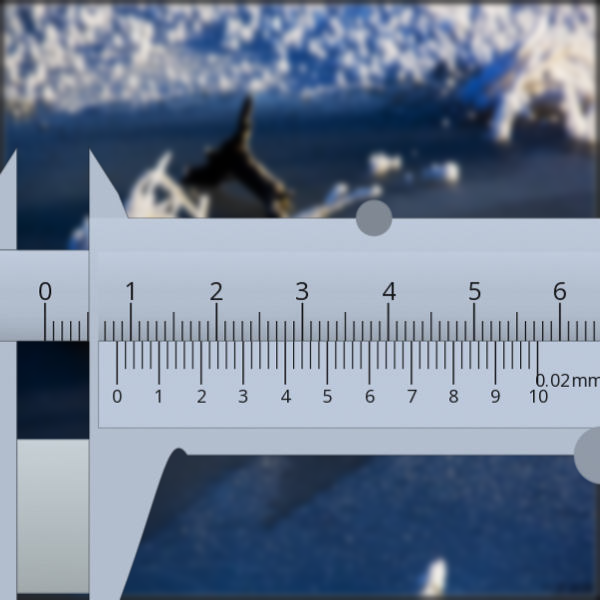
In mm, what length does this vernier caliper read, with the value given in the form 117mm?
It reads 8.4mm
